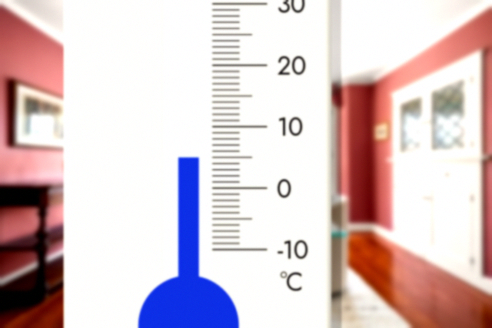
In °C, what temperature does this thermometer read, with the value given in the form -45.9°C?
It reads 5°C
